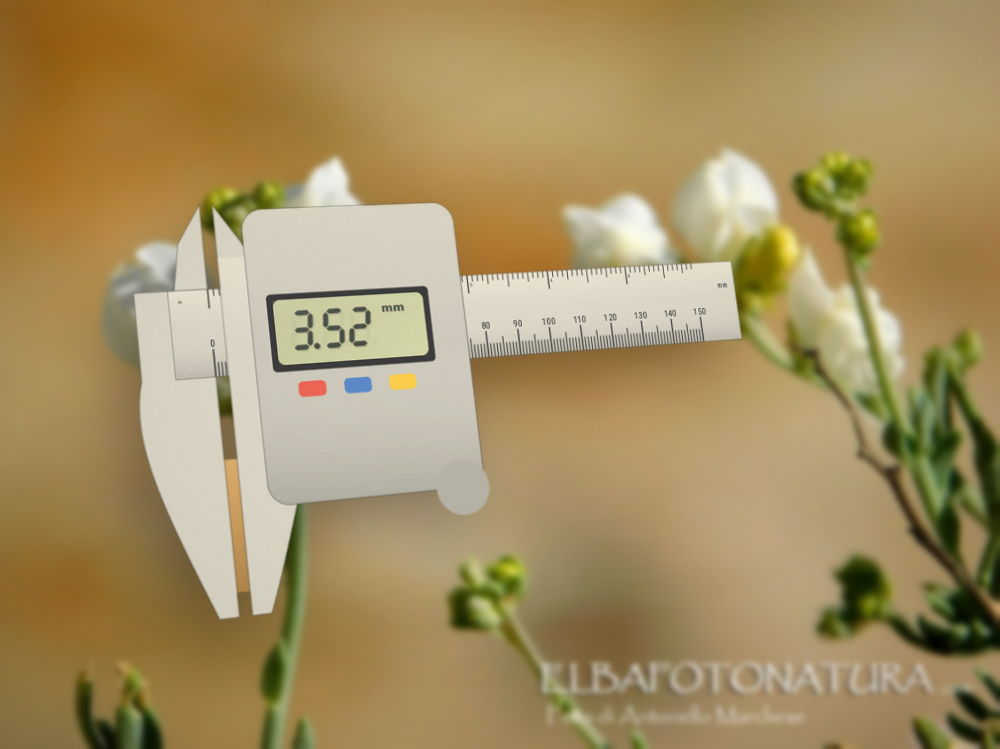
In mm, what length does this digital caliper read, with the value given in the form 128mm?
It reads 3.52mm
